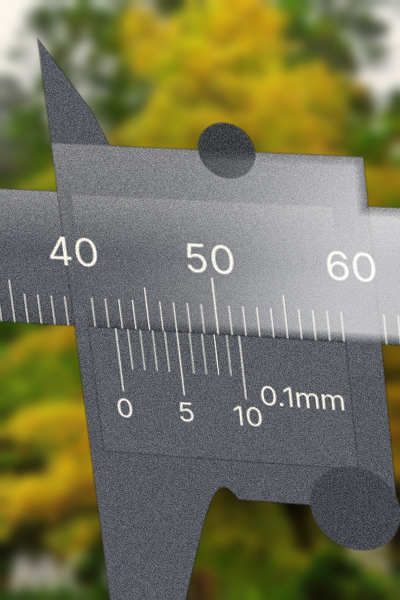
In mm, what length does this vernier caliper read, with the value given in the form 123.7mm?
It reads 42.5mm
